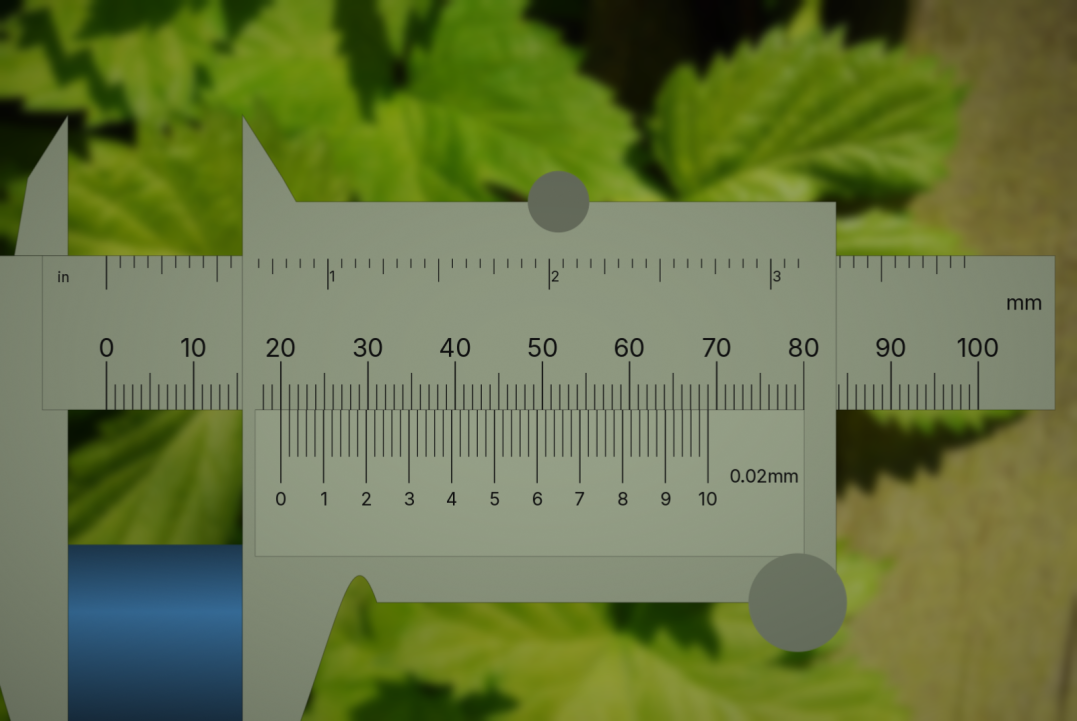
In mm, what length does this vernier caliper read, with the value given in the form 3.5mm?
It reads 20.0mm
